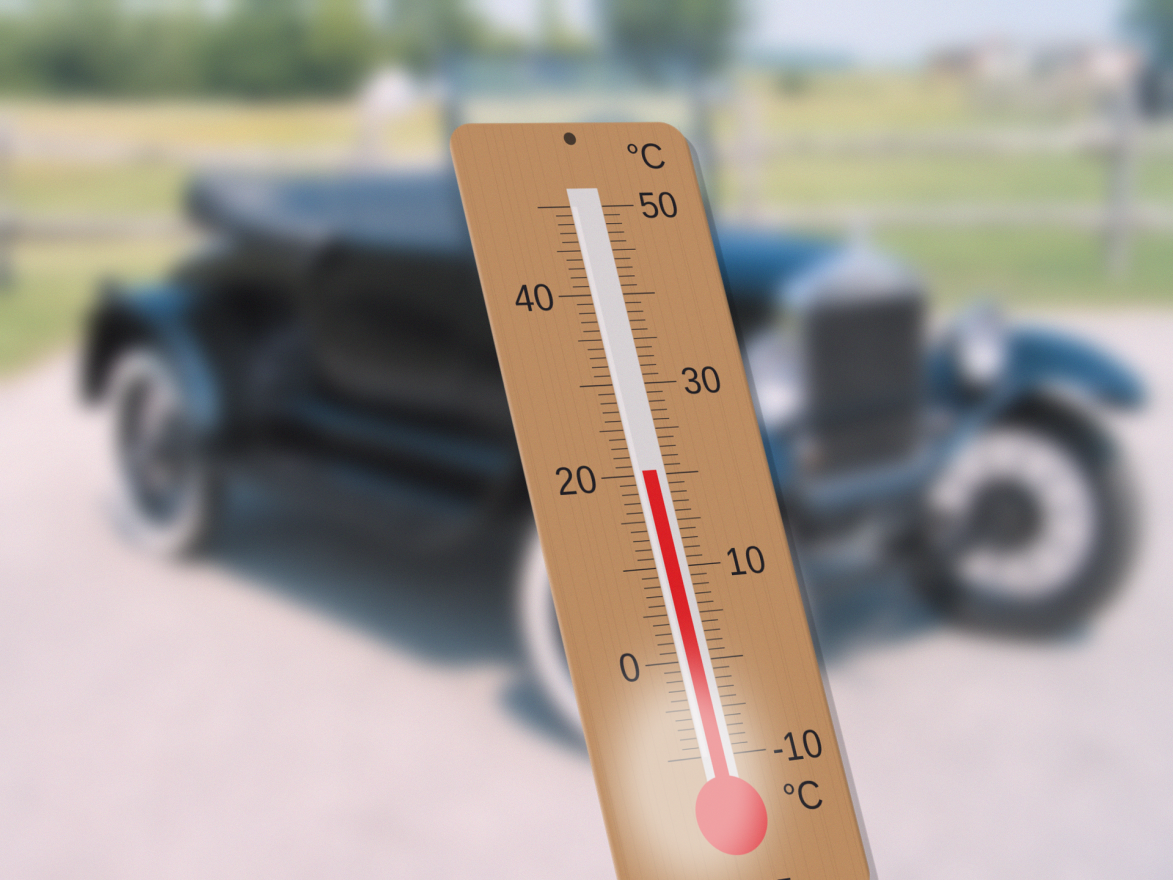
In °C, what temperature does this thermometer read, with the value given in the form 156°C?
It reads 20.5°C
